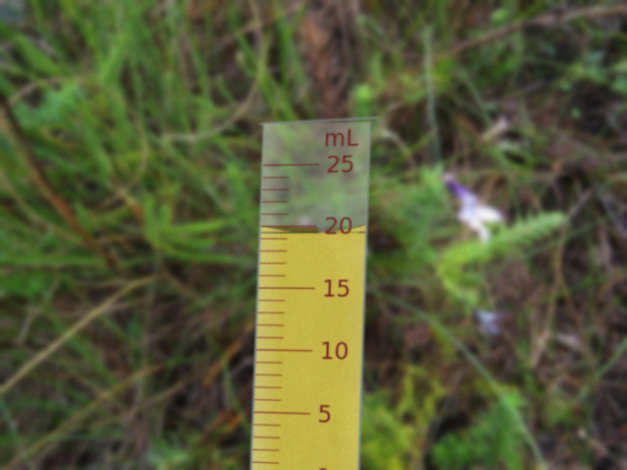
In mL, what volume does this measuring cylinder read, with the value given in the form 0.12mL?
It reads 19.5mL
